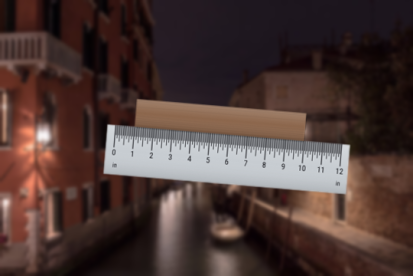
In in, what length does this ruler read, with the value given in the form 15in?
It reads 9in
